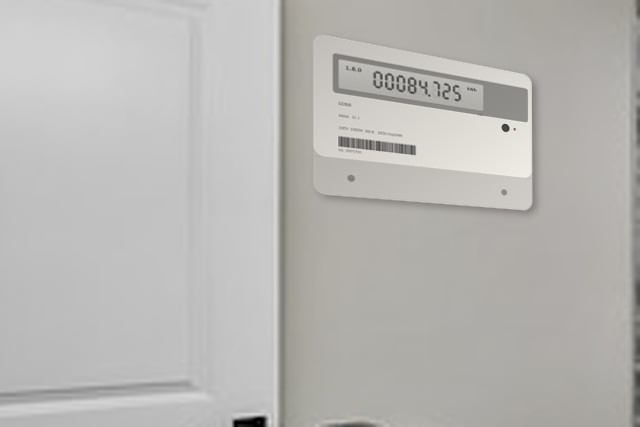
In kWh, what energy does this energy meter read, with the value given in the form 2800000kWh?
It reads 84.725kWh
